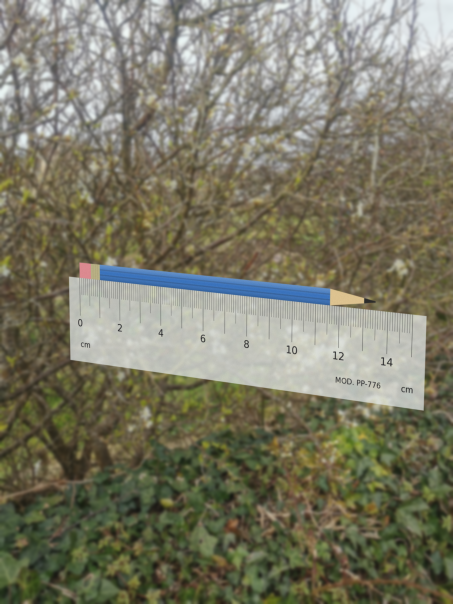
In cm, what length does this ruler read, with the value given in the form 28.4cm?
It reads 13.5cm
